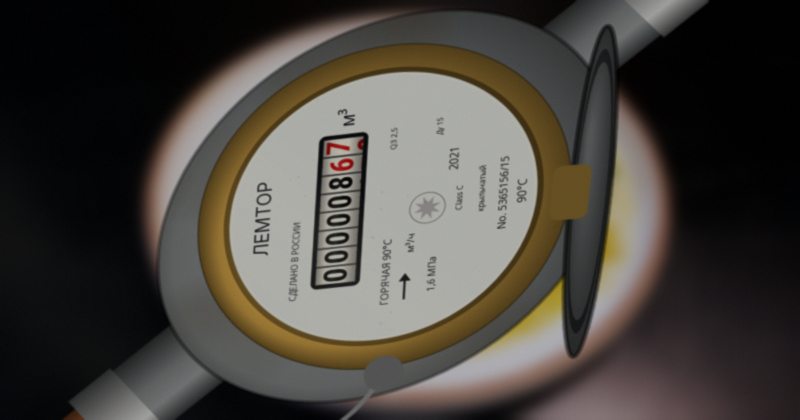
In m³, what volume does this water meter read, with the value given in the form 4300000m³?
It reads 8.67m³
